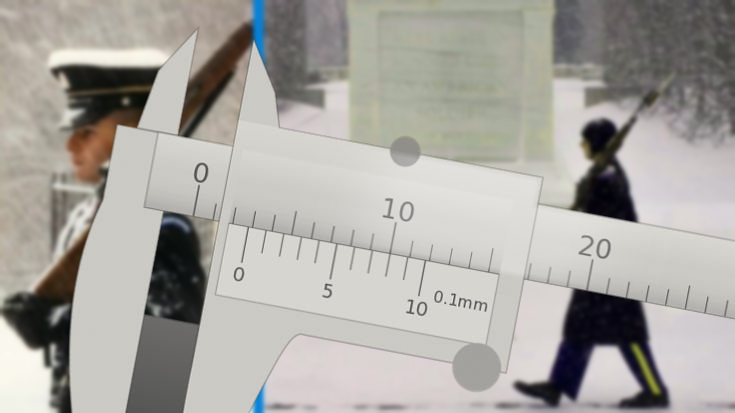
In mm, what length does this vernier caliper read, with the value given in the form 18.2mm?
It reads 2.8mm
